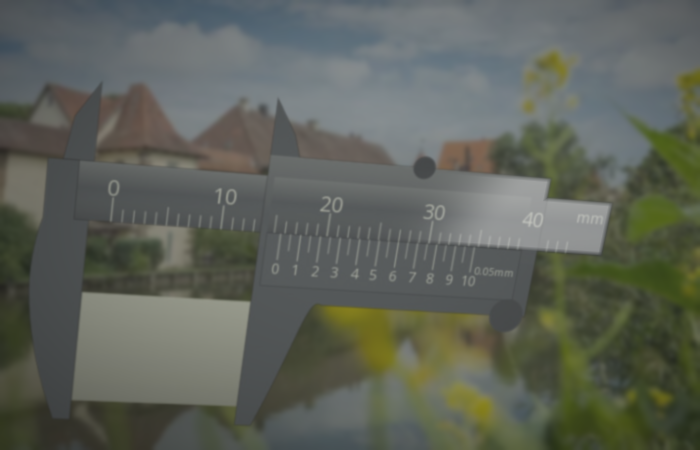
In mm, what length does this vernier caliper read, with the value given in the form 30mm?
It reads 15.6mm
